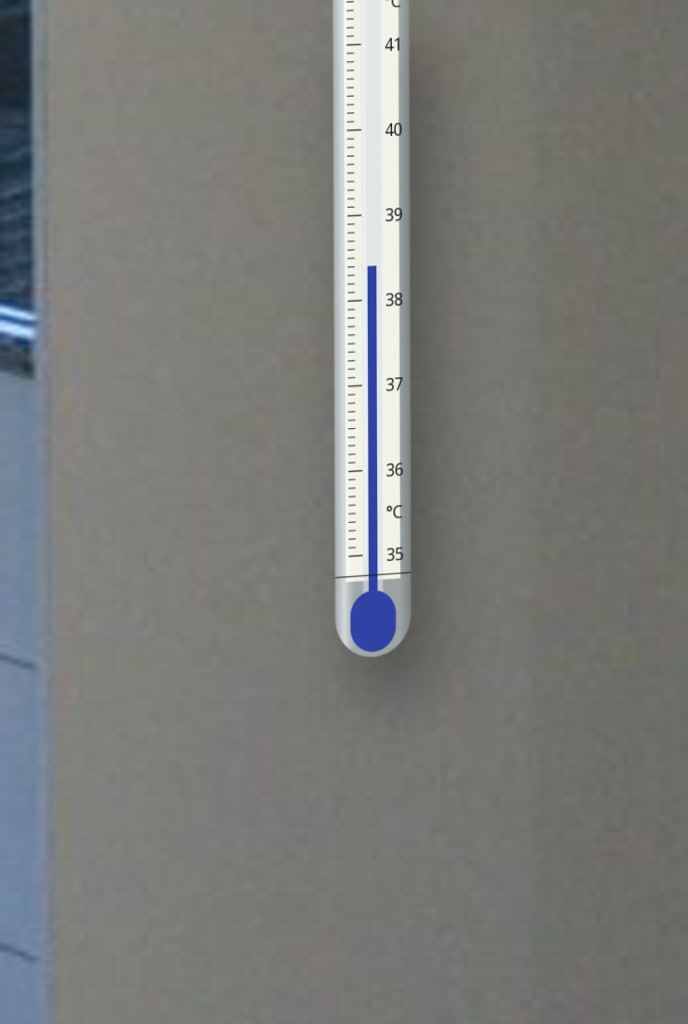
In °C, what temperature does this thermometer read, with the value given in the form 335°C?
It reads 38.4°C
